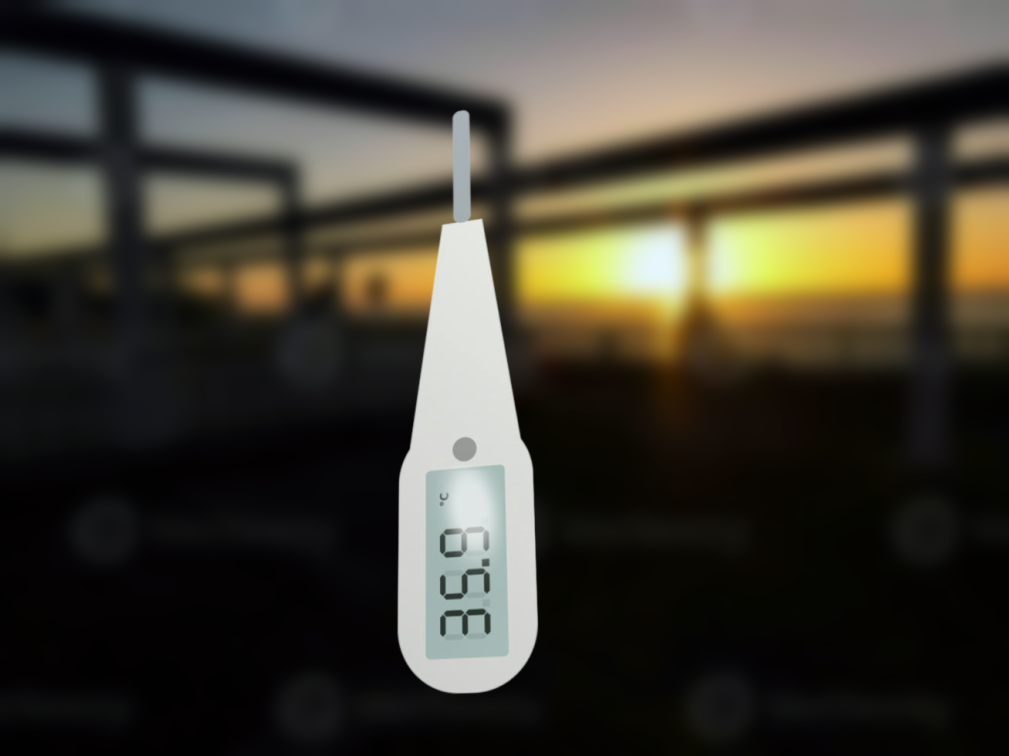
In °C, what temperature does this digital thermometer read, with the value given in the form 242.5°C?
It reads 35.9°C
